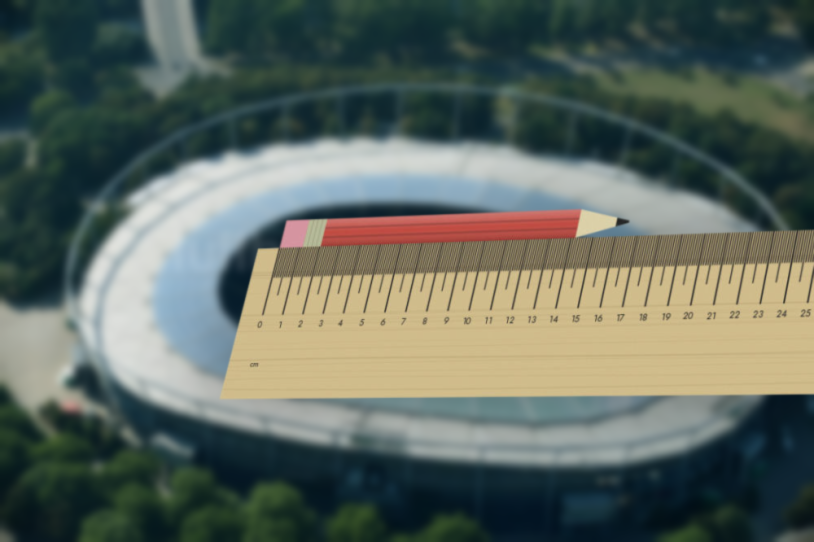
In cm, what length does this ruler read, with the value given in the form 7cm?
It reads 16.5cm
